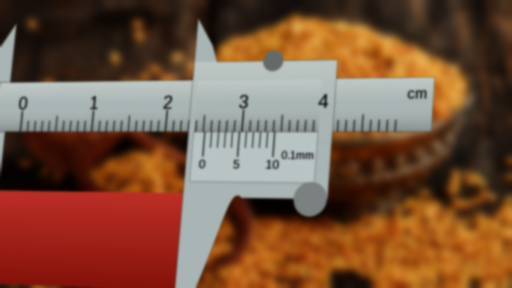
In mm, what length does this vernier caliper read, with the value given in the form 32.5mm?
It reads 25.2mm
